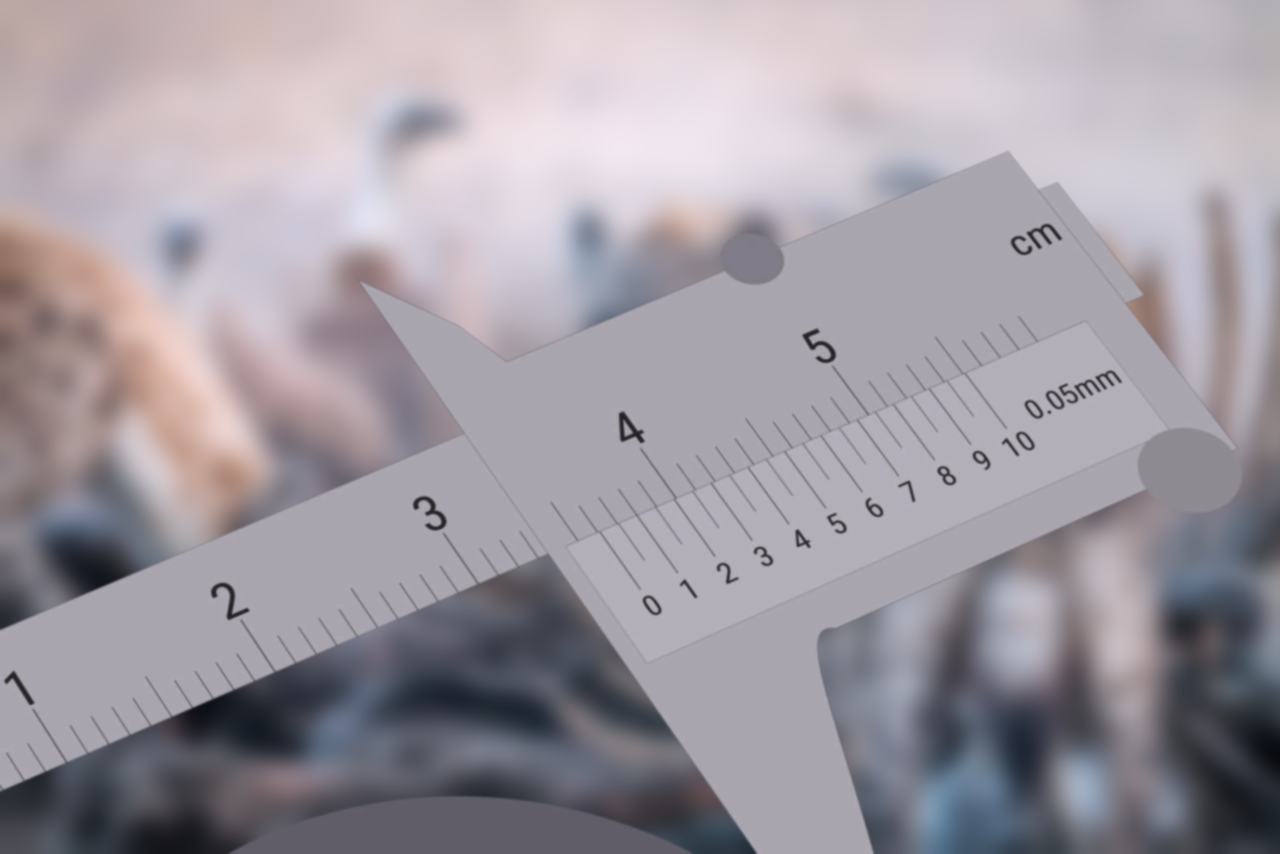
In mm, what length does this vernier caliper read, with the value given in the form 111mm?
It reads 36.1mm
